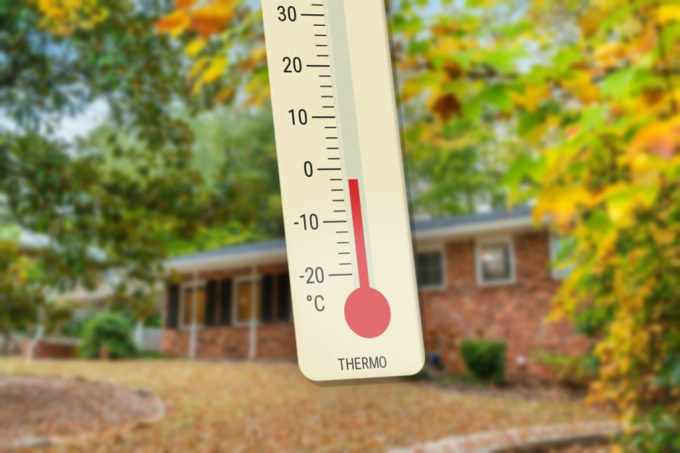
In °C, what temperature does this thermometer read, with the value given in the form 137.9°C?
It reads -2°C
